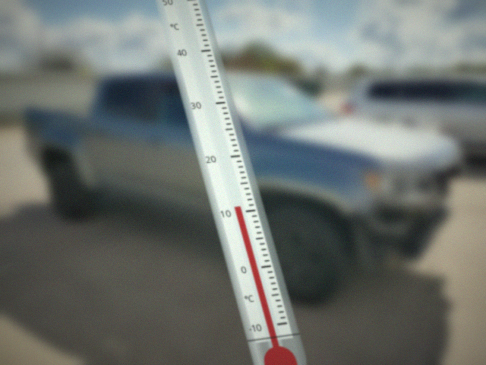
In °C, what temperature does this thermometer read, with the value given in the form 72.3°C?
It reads 11°C
